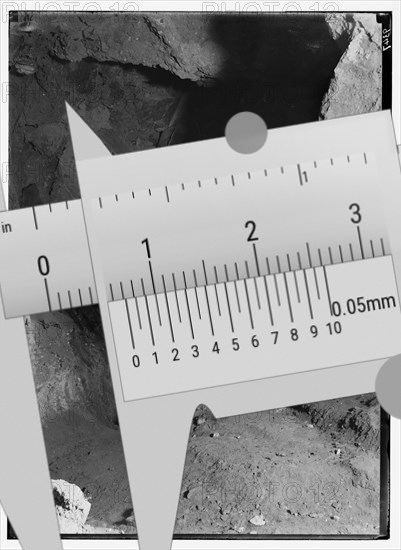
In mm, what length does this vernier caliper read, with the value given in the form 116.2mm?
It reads 7.2mm
